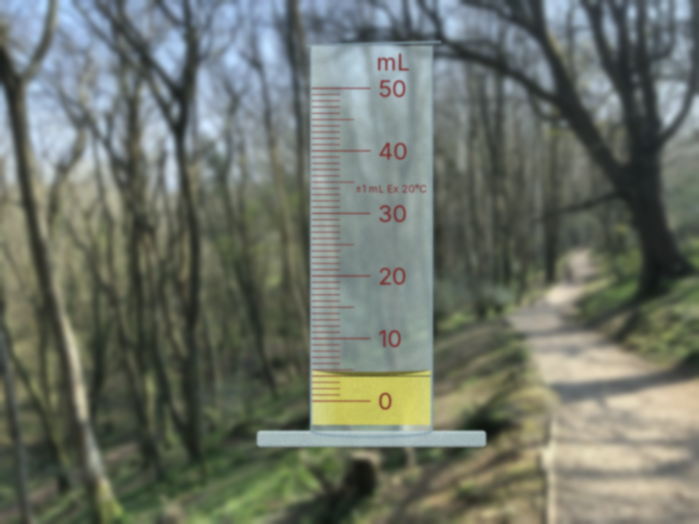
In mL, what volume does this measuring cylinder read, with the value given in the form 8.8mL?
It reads 4mL
